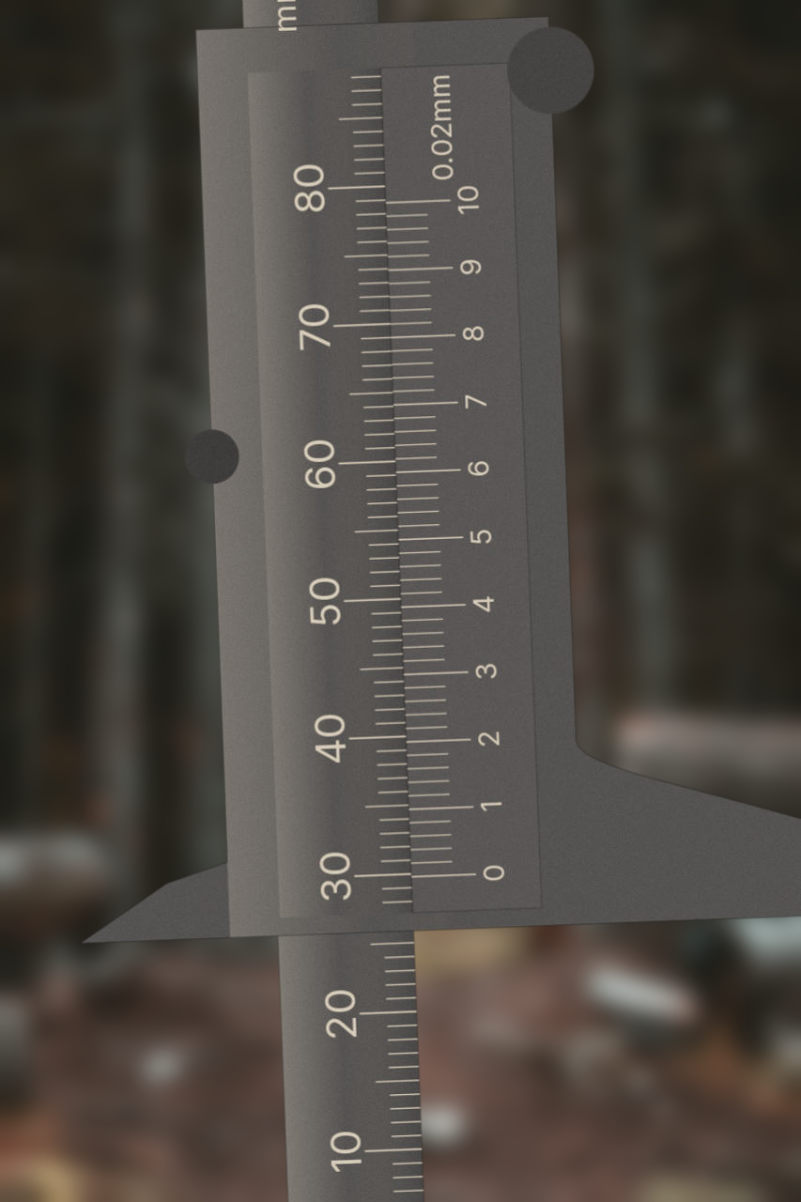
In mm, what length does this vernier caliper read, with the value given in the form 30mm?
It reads 29.8mm
